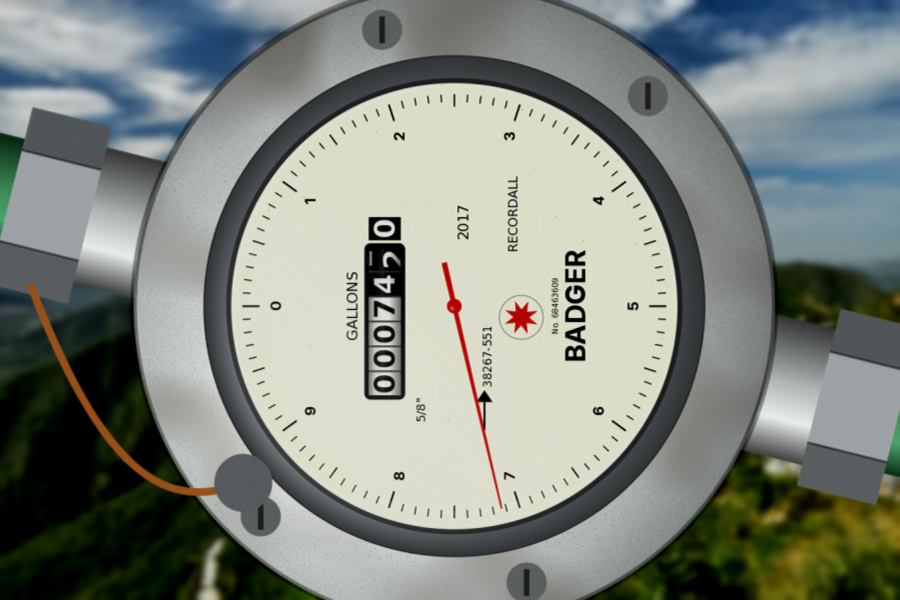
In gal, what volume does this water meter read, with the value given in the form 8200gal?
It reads 7417.1gal
